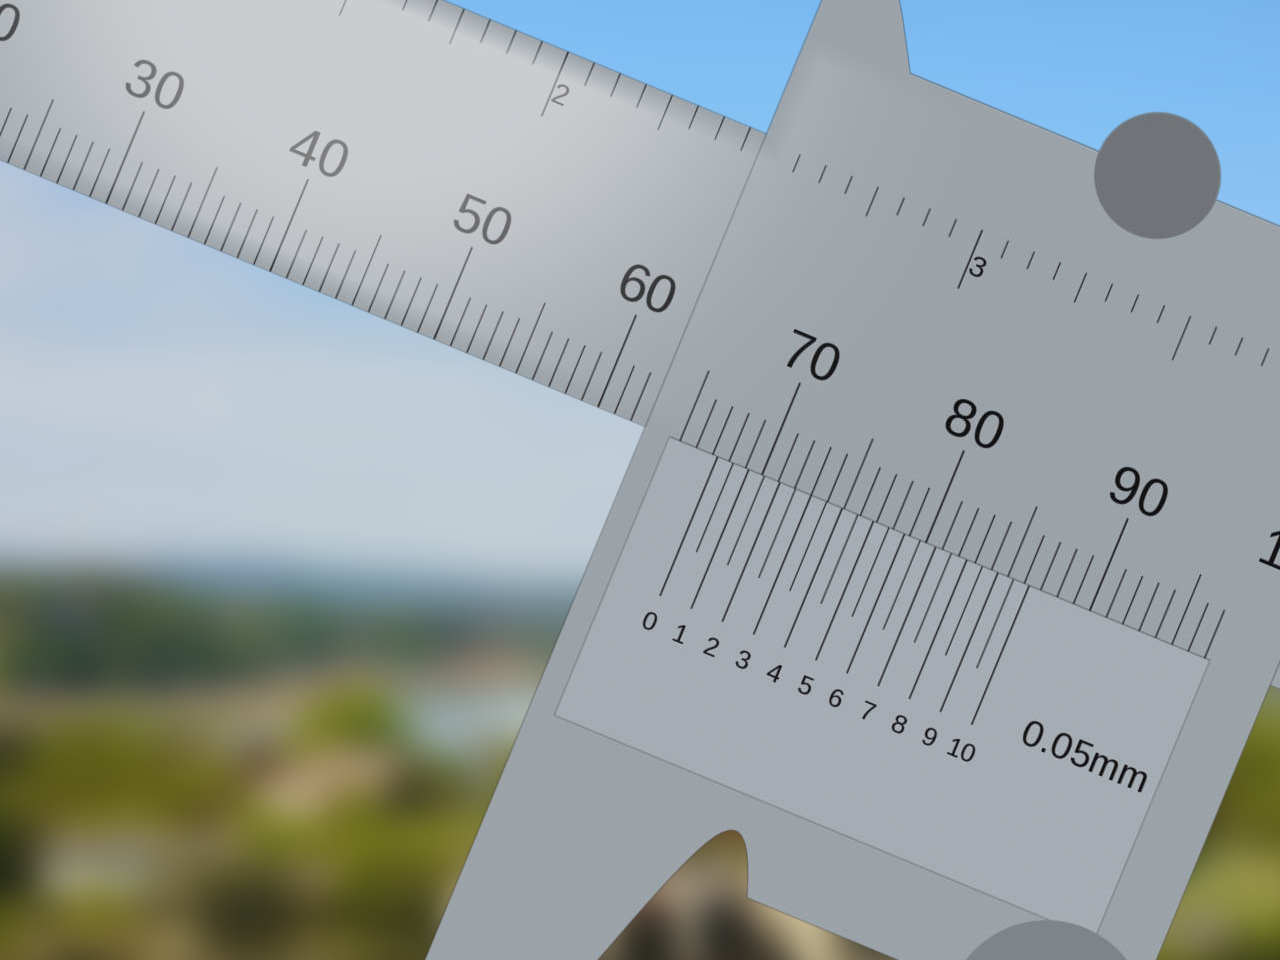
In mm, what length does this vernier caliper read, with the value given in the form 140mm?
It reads 67.3mm
